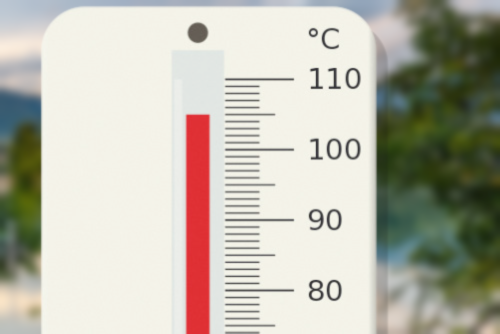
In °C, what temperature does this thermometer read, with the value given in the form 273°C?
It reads 105°C
